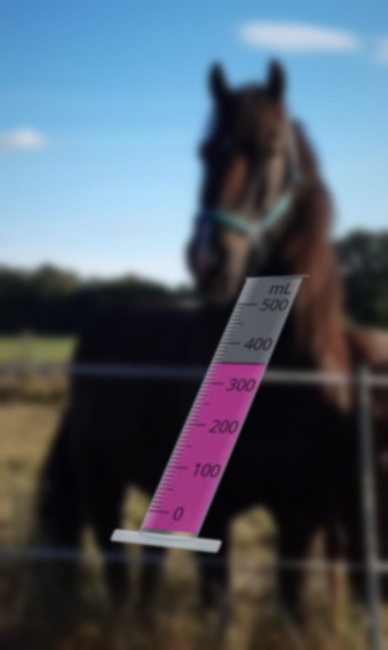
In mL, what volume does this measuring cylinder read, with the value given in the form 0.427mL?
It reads 350mL
